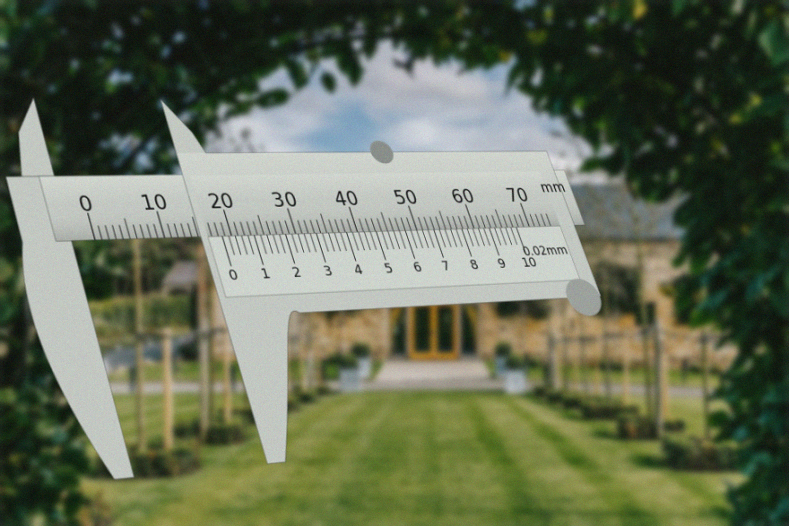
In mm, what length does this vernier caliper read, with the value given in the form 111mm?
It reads 18.6mm
